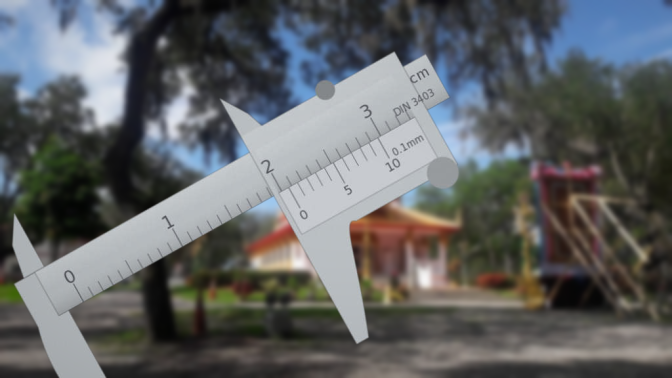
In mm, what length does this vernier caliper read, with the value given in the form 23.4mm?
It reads 20.7mm
